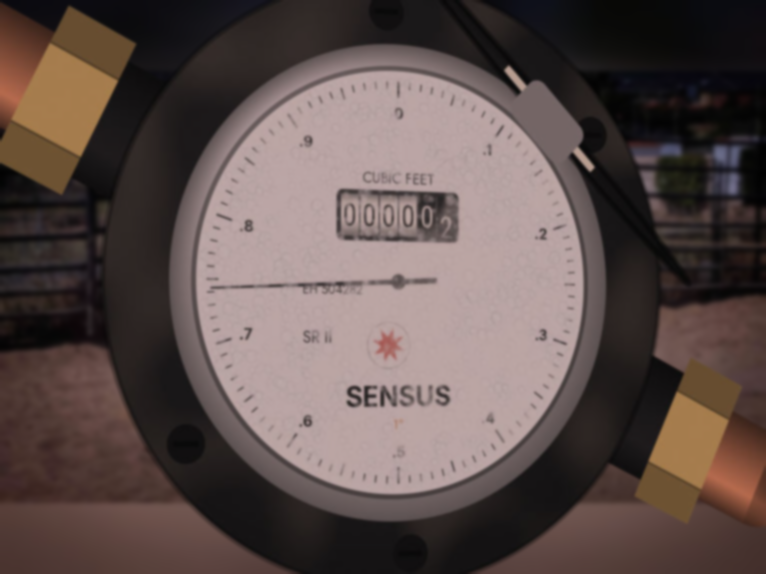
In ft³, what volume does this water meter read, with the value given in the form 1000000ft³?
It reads 1.74ft³
